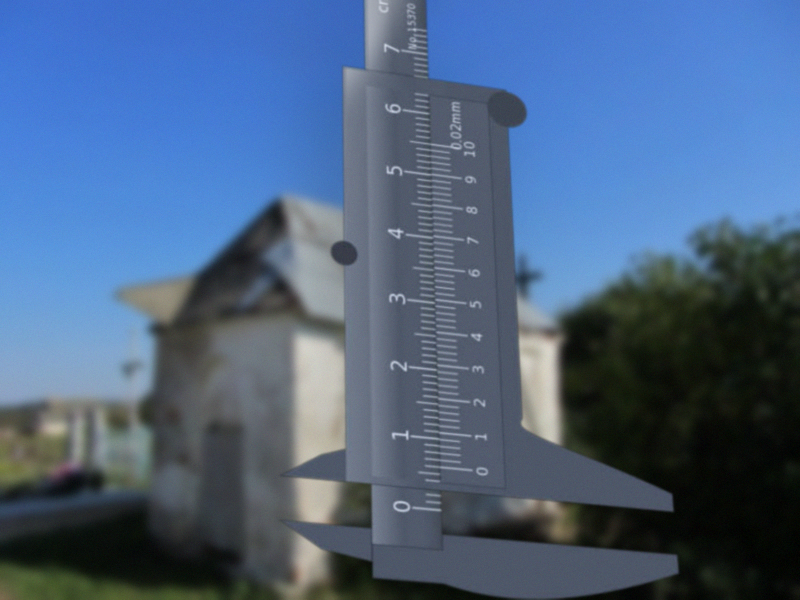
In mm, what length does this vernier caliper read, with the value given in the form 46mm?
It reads 6.0mm
